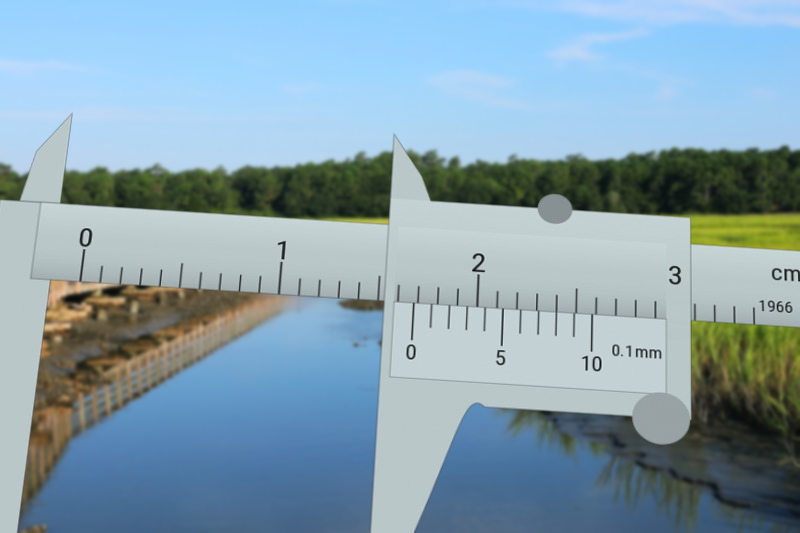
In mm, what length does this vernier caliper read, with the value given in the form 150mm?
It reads 16.8mm
